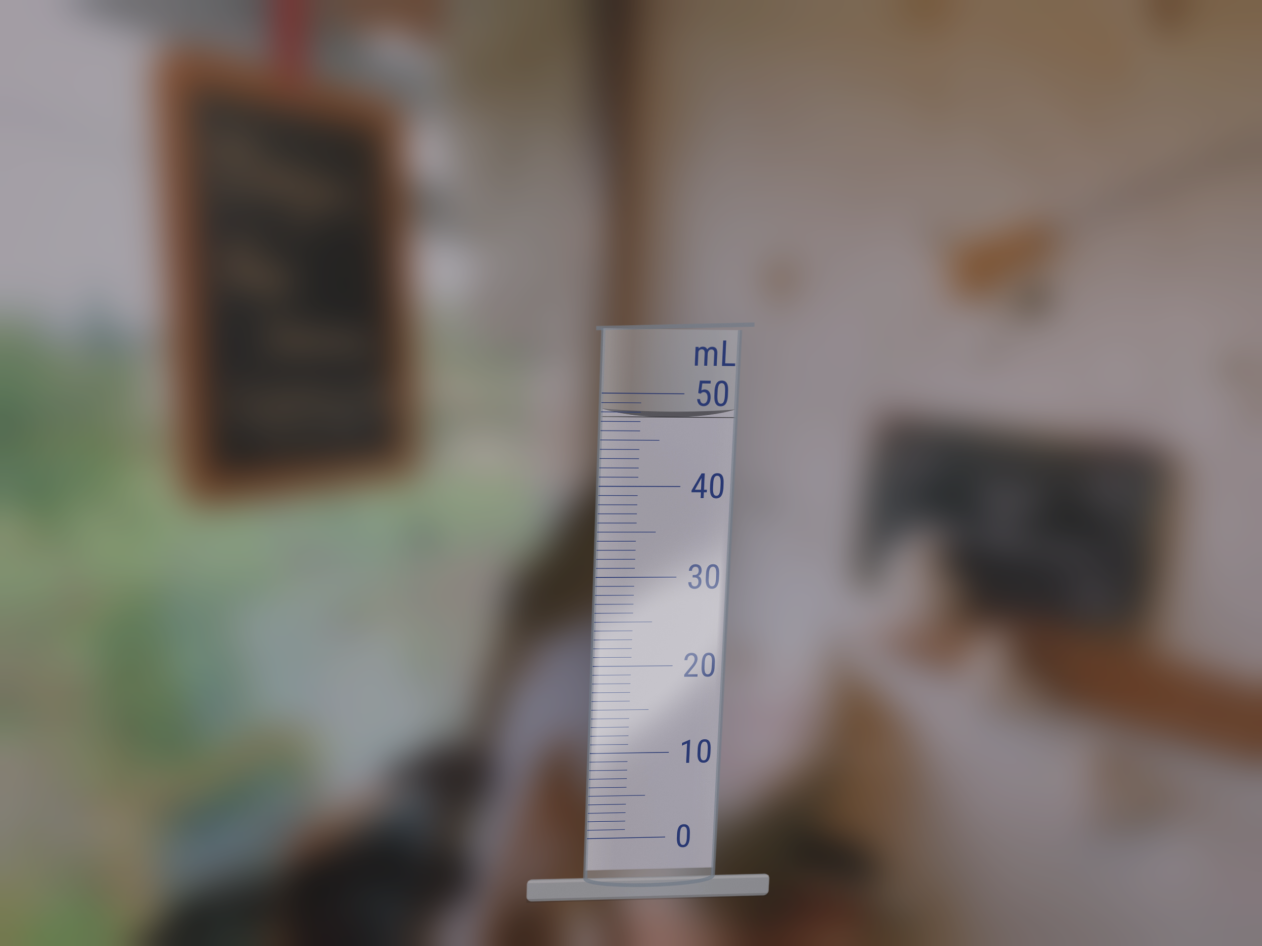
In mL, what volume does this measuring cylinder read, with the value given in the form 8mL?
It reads 47.5mL
